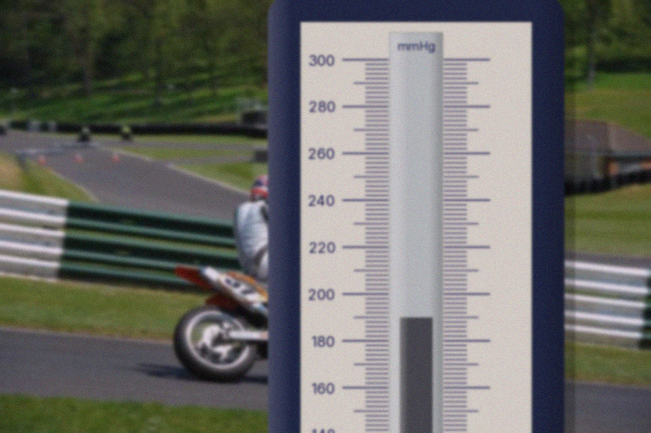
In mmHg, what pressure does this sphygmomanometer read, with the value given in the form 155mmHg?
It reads 190mmHg
